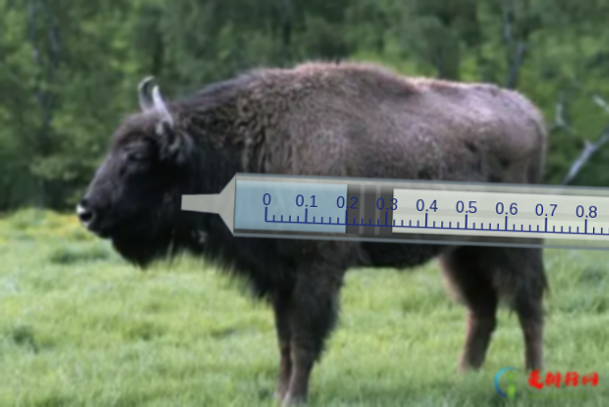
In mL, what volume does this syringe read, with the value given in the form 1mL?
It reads 0.2mL
